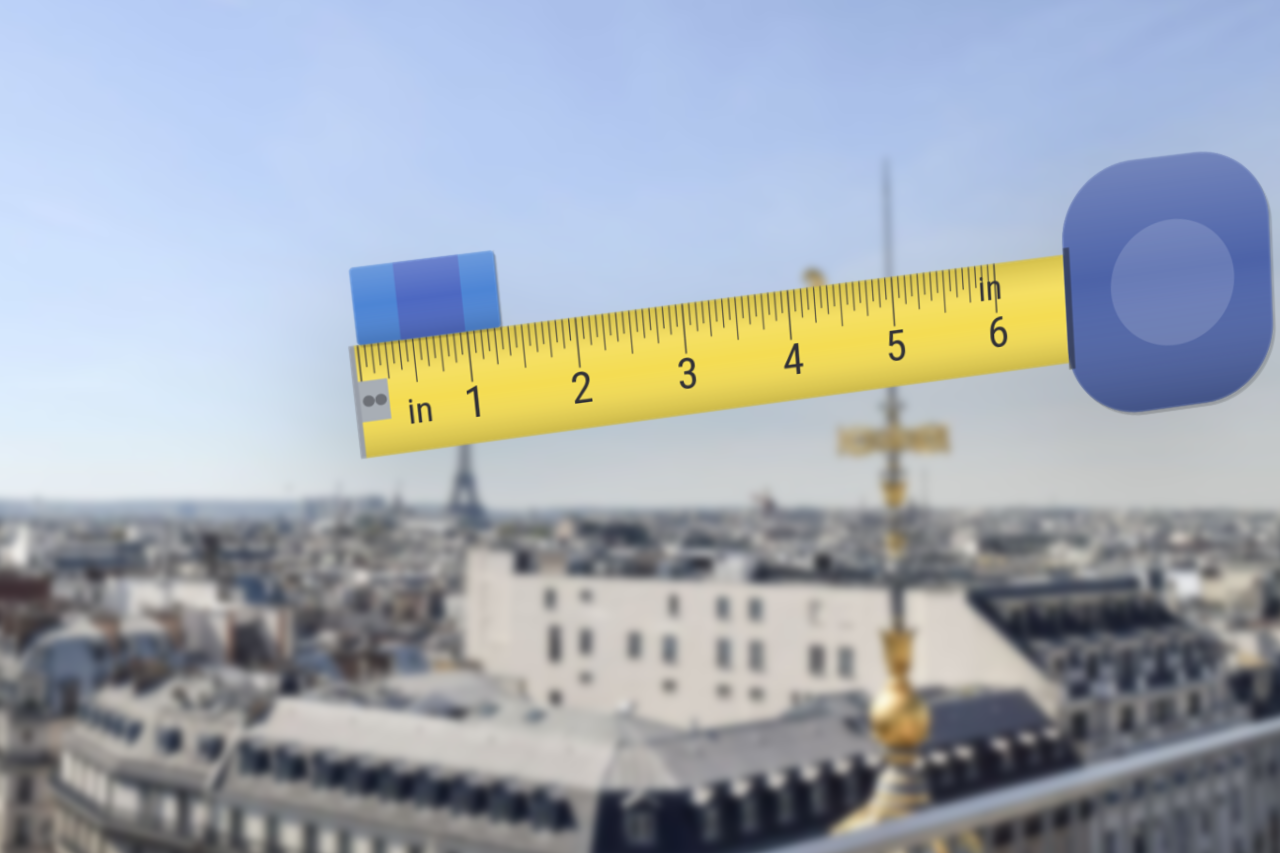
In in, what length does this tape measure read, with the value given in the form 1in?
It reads 1.3125in
